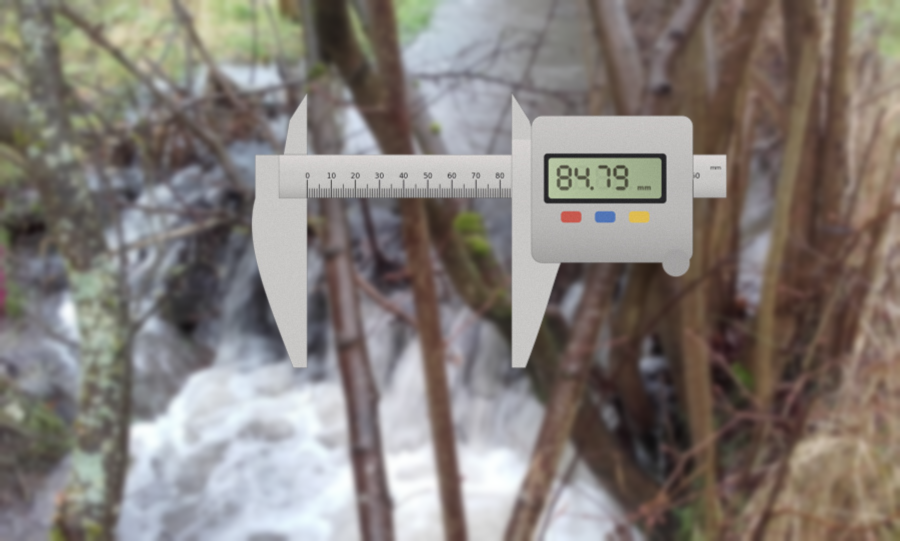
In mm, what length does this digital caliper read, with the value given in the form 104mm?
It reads 84.79mm
